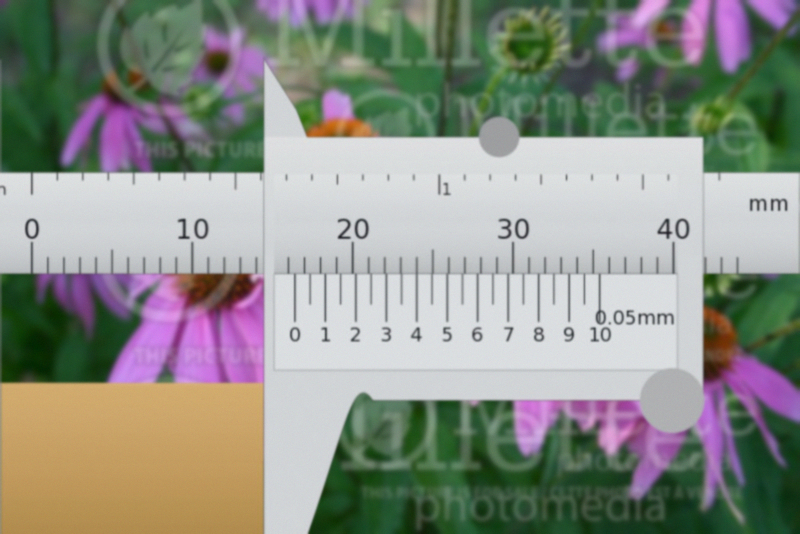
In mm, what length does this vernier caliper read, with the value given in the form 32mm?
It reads 16.4mm
